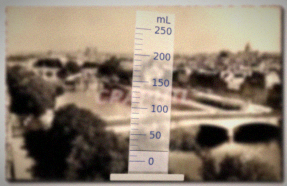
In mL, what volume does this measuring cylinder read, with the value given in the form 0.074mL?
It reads 20mL
